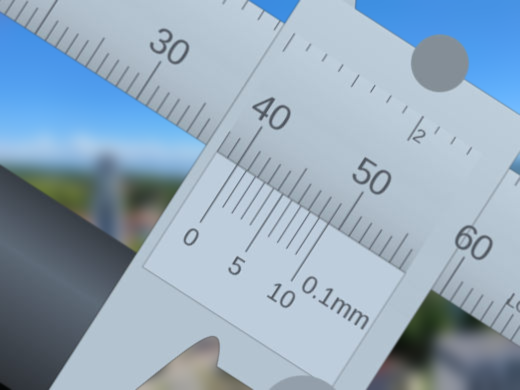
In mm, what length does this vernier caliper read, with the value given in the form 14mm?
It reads 40.0mm
